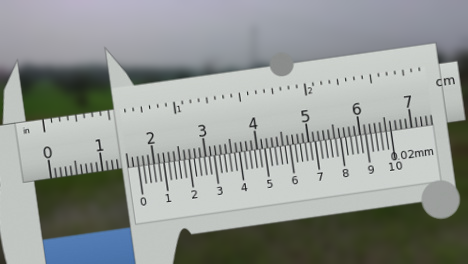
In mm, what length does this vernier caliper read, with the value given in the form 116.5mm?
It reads 17.0mm
